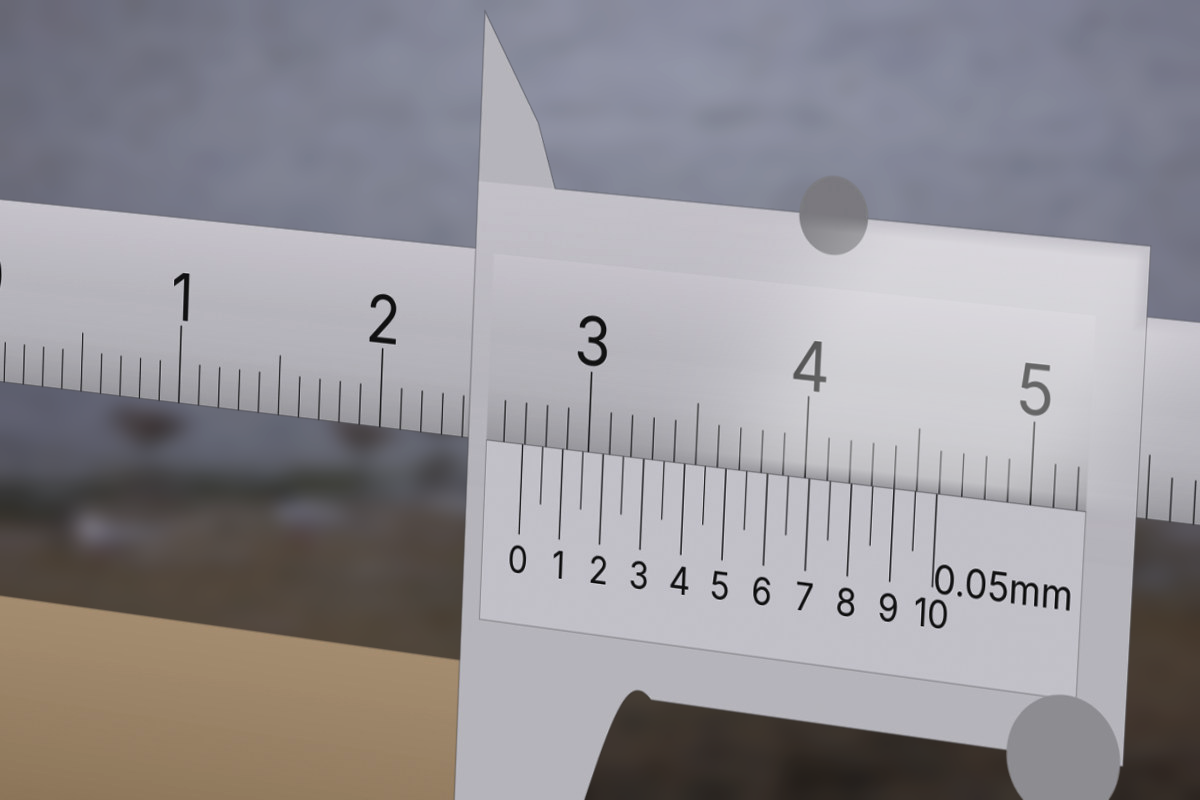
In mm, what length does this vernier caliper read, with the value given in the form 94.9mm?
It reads 26.9mm
